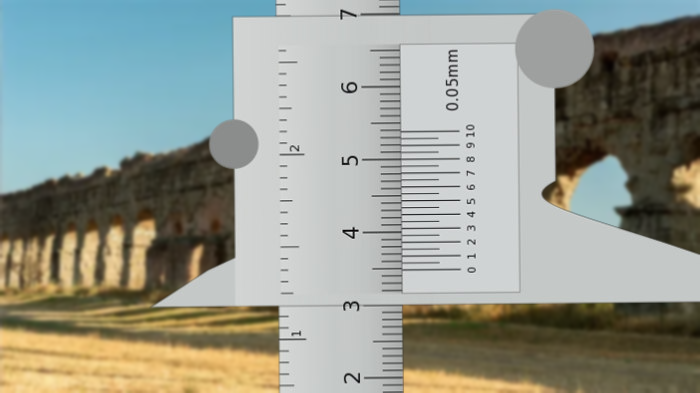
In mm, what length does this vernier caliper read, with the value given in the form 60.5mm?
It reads 34.8mm
